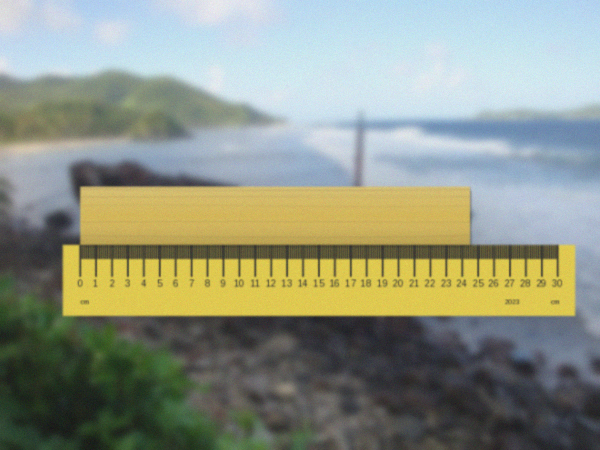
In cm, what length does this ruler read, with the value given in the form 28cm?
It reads 24.5cm
